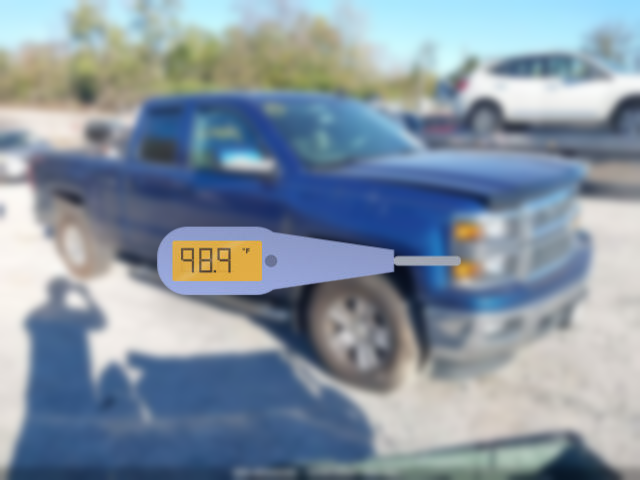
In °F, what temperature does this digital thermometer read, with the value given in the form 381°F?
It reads 98.9°F
